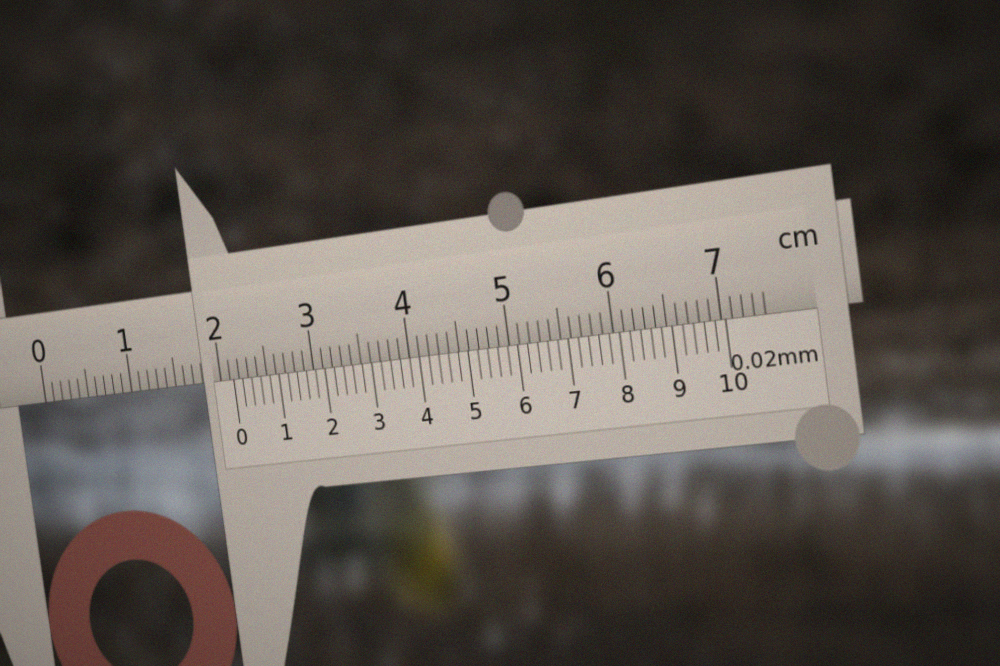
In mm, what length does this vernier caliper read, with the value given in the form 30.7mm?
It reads 21.4mm
